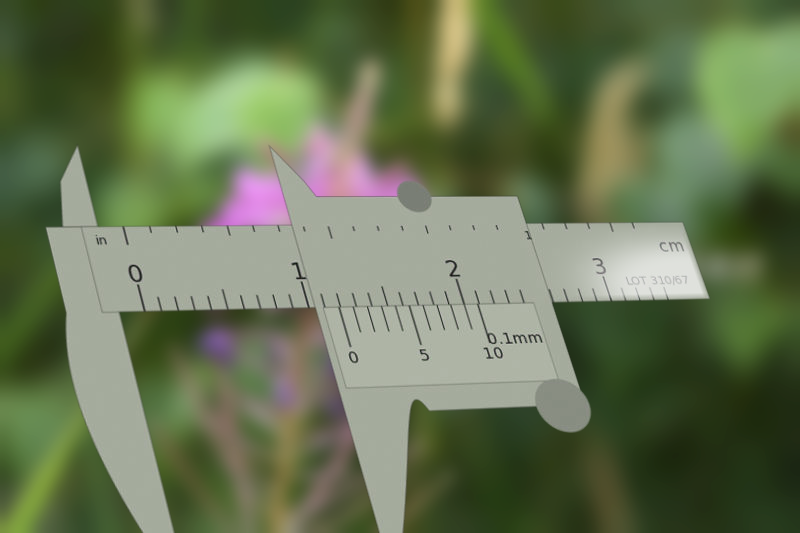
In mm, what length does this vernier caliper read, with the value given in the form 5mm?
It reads 11.9mm
